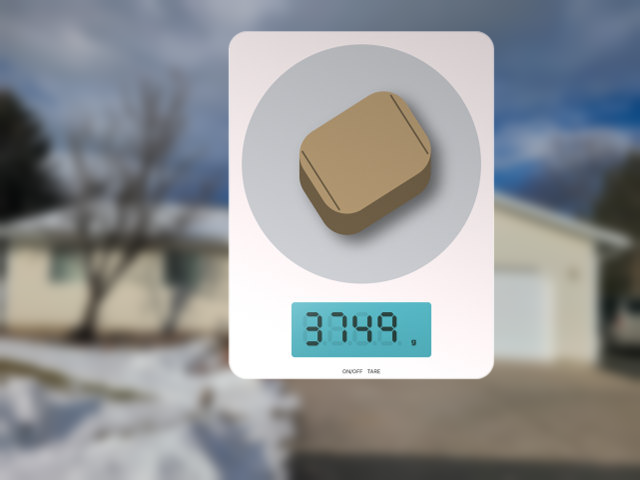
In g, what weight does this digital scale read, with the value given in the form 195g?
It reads 3749g
